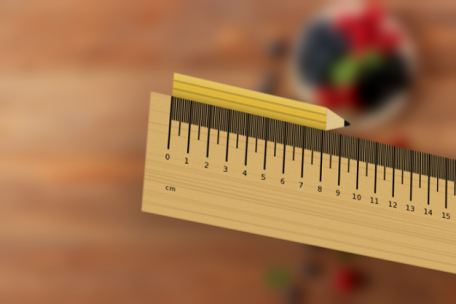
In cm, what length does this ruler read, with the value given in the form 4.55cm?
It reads 9.5cm
